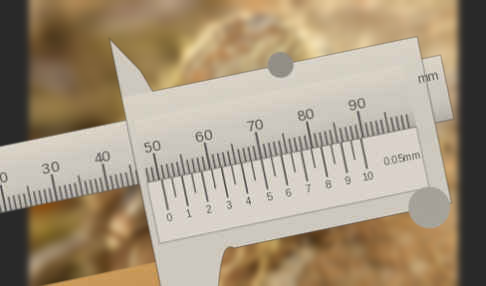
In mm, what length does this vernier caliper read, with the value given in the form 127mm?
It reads 50.5mm
